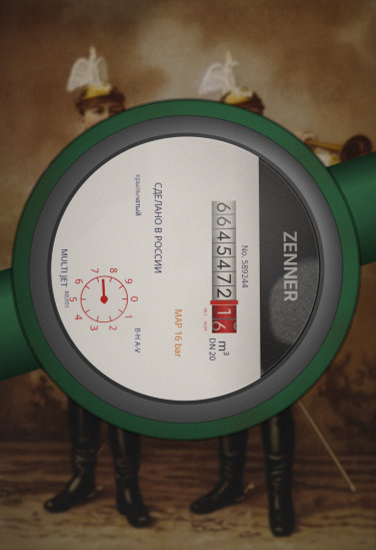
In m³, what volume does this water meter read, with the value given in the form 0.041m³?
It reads 6645472.157m³
